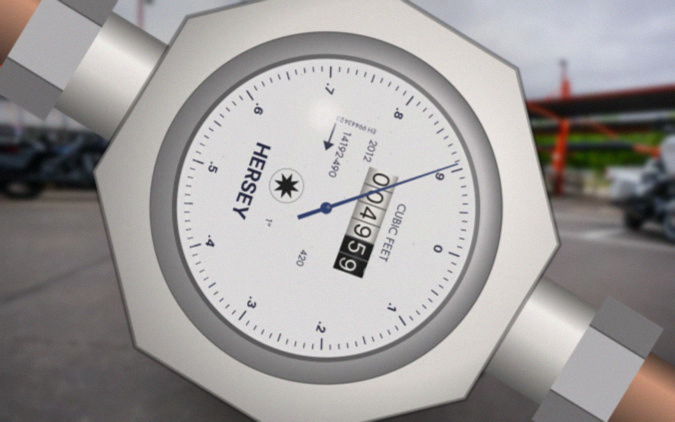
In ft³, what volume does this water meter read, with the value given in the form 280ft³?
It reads 4958.89ft³
